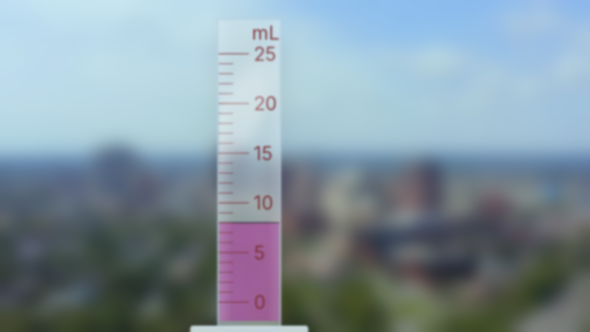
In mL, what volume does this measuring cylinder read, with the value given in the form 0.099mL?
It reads 8mL
